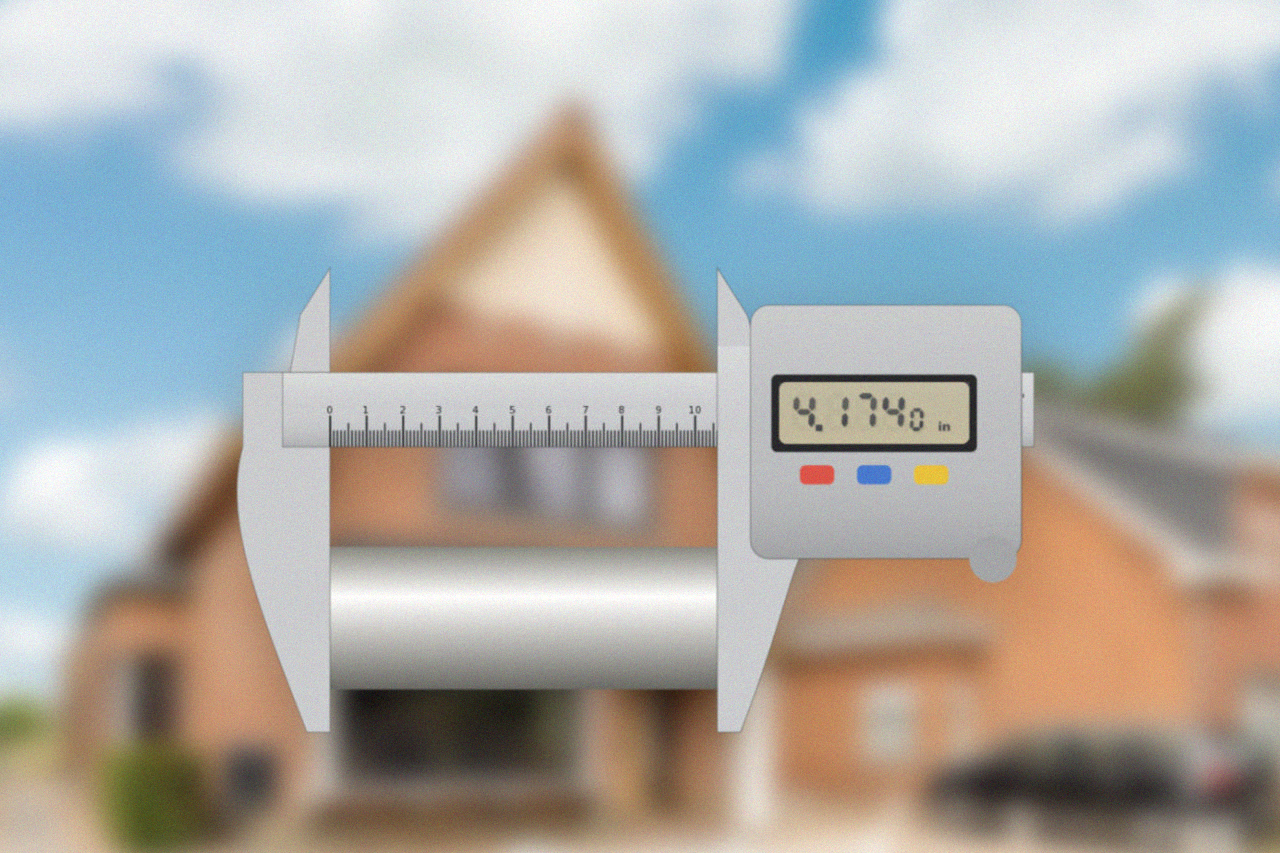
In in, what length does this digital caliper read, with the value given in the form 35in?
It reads 4.1740in
